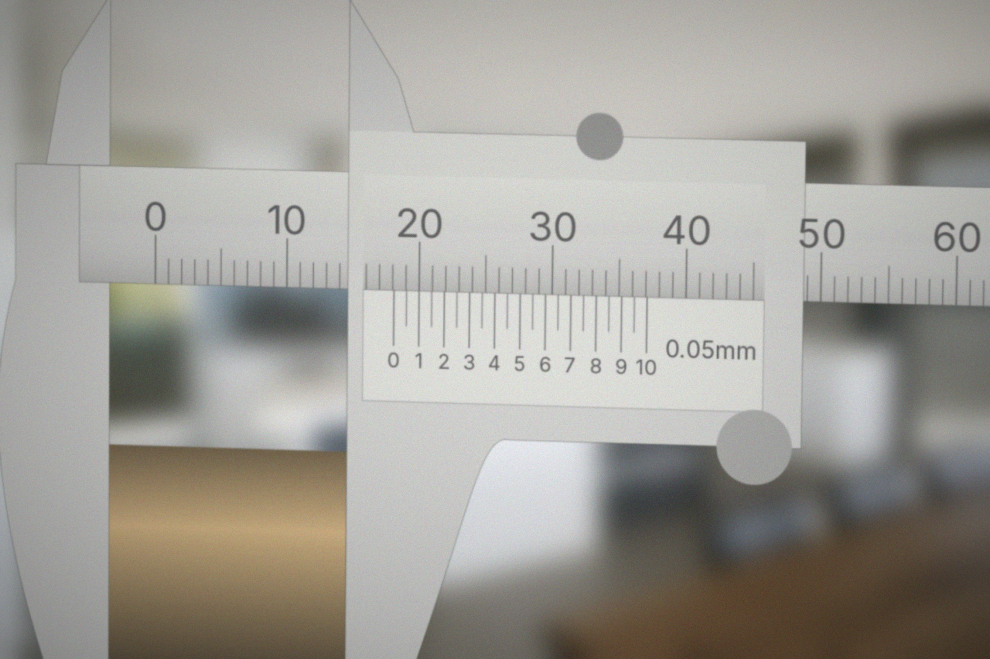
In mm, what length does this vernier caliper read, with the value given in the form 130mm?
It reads 18.1mm
